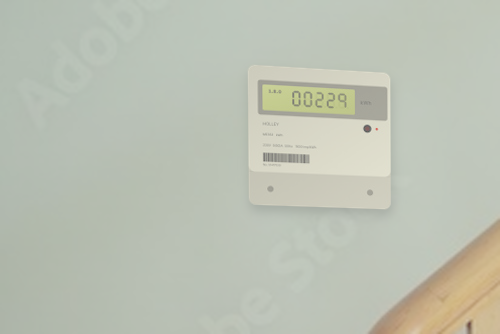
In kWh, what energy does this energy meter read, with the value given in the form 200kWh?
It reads 229kWh
